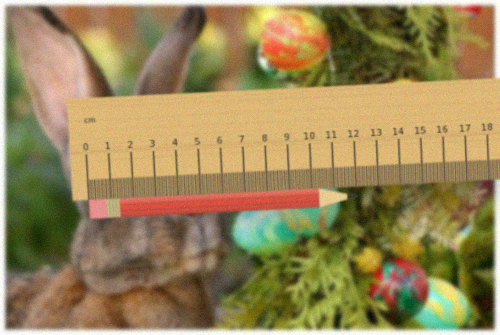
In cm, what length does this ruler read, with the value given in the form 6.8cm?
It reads 12cm
